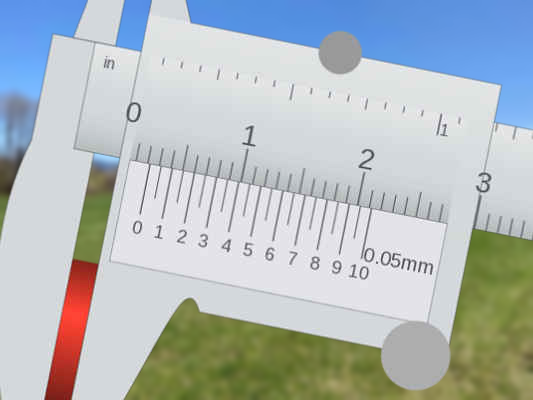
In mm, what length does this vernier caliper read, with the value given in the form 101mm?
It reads 2.2mm
